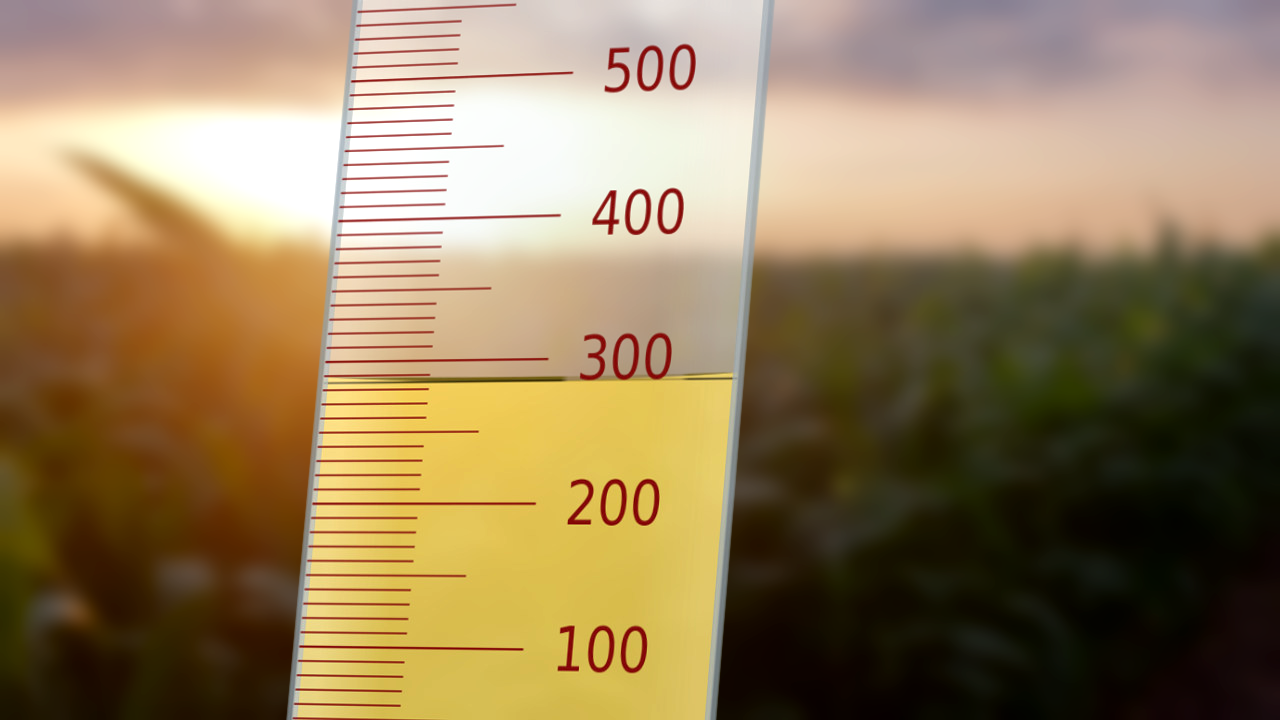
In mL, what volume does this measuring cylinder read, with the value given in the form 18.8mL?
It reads 285mL
